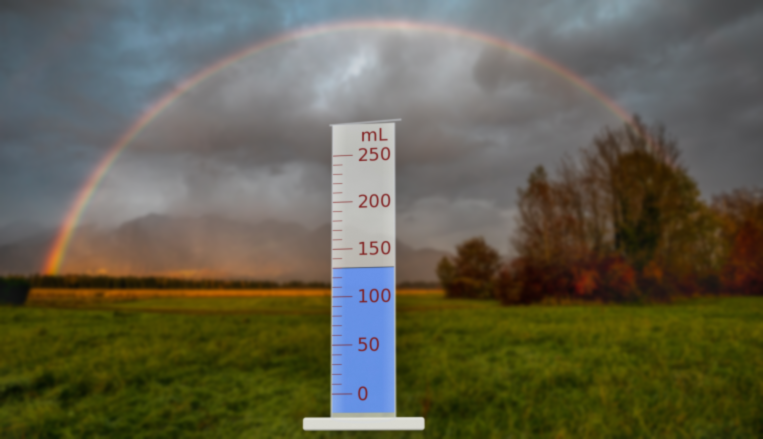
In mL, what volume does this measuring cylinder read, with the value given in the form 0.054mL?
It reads 130mL
